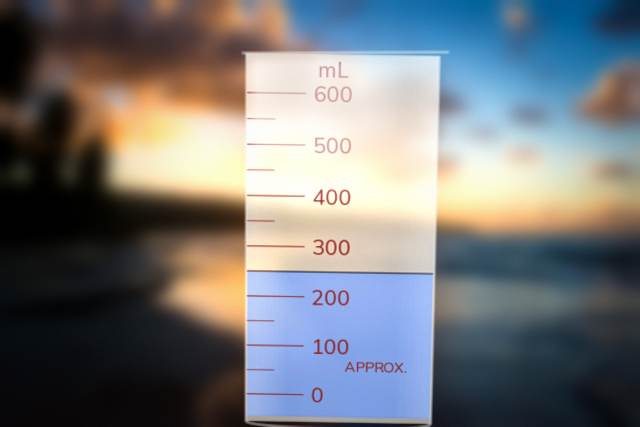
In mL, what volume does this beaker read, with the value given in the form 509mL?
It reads 250mL
